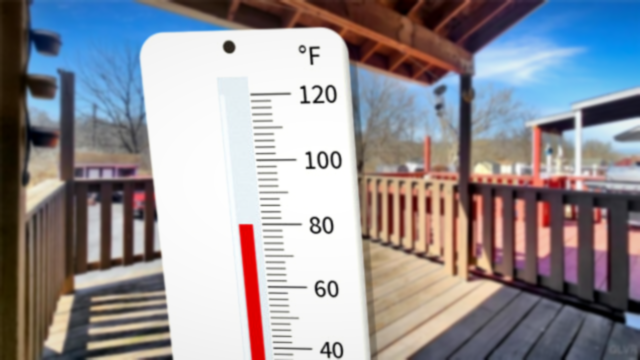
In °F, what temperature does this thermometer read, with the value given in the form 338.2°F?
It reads 80°F
